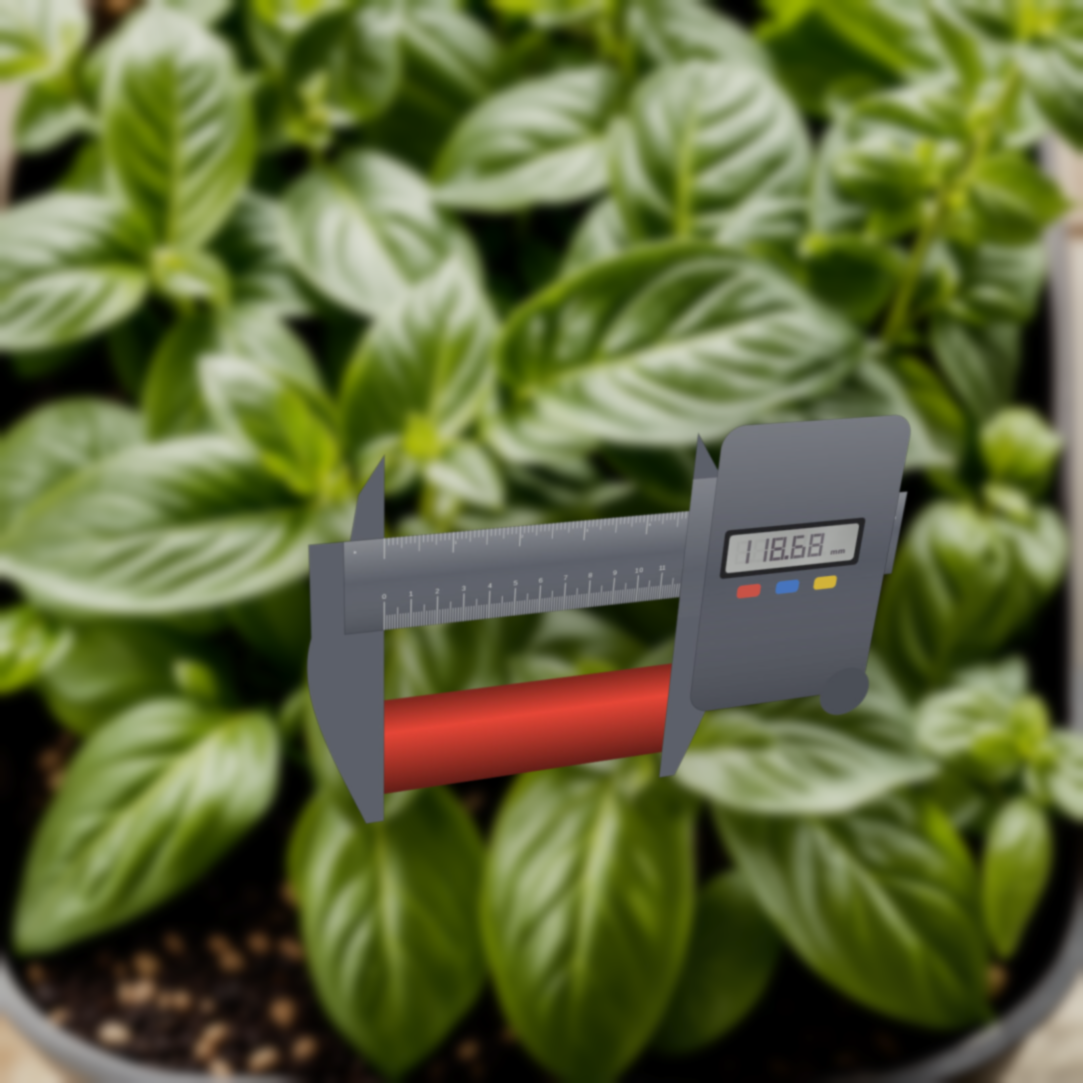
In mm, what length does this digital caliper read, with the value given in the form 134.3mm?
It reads 118.68mm
